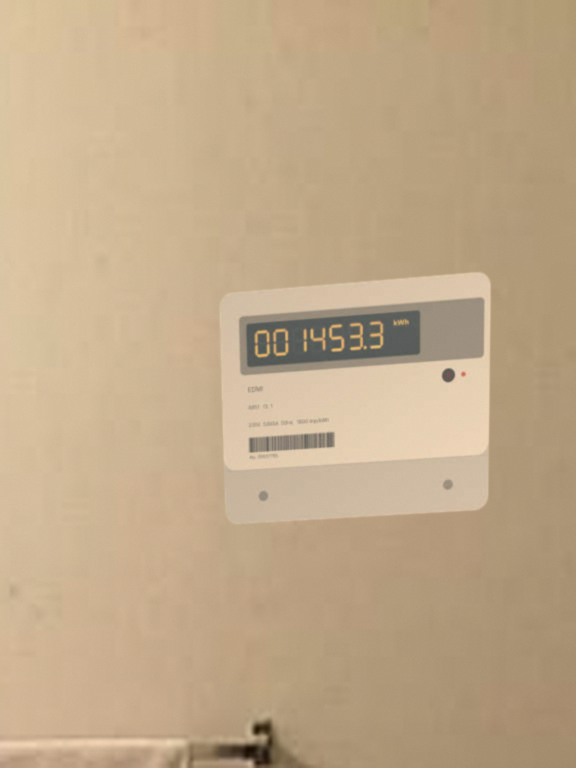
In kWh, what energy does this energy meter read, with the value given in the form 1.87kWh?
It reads 1453.3kWh
